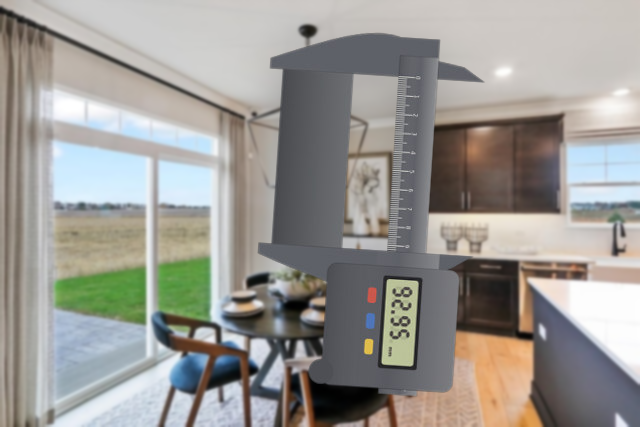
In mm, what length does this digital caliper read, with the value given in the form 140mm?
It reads 92.95mm
